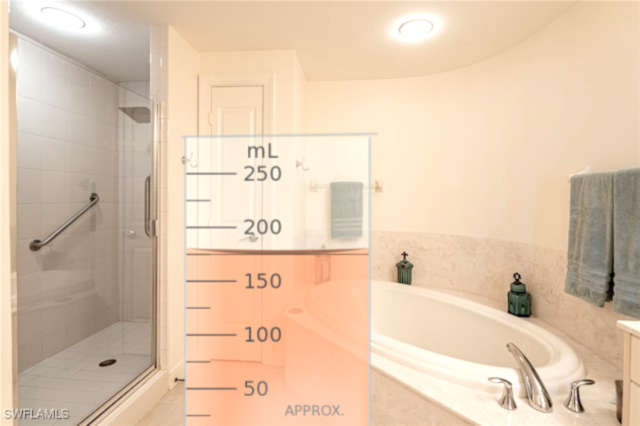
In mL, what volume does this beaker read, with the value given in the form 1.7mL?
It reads 175mL
